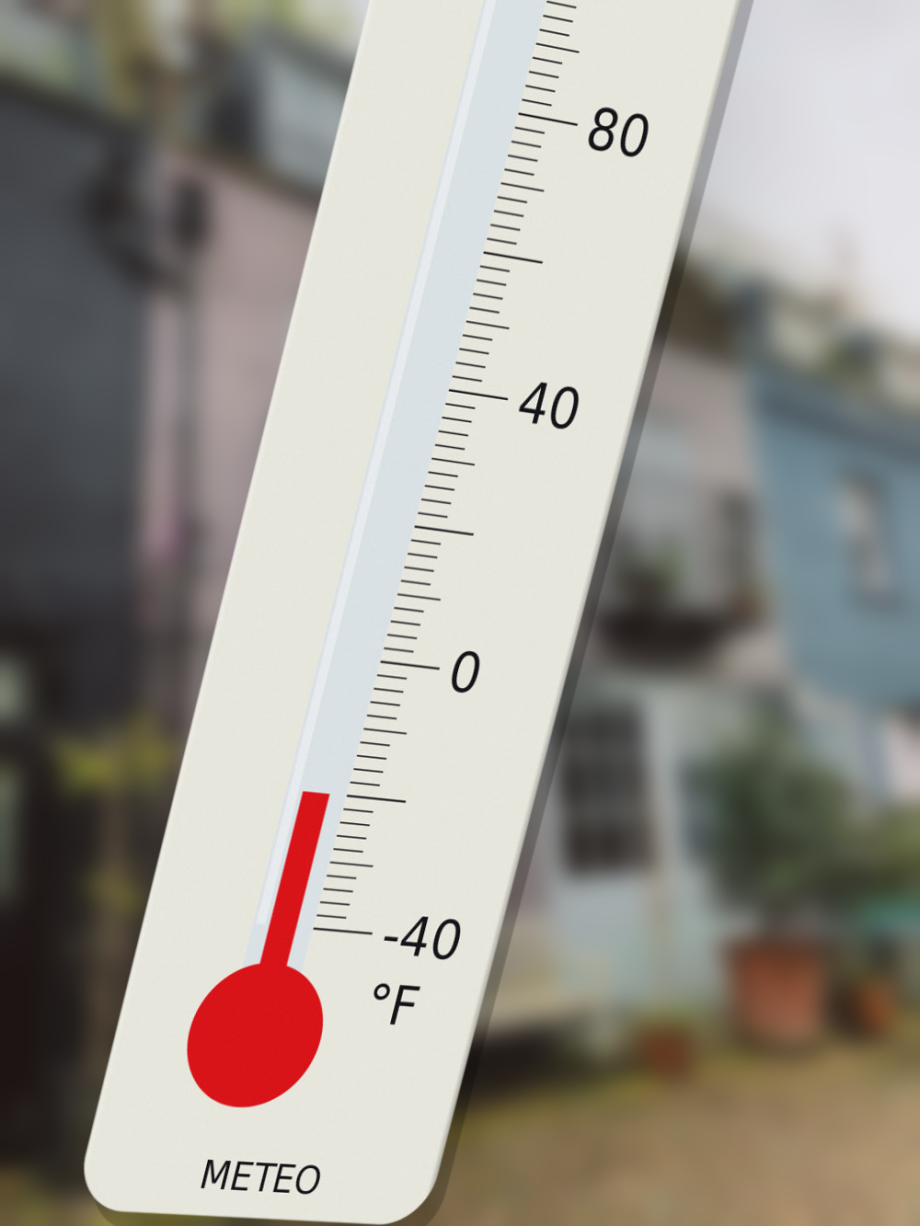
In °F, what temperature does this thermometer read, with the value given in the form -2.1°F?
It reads -20°F
